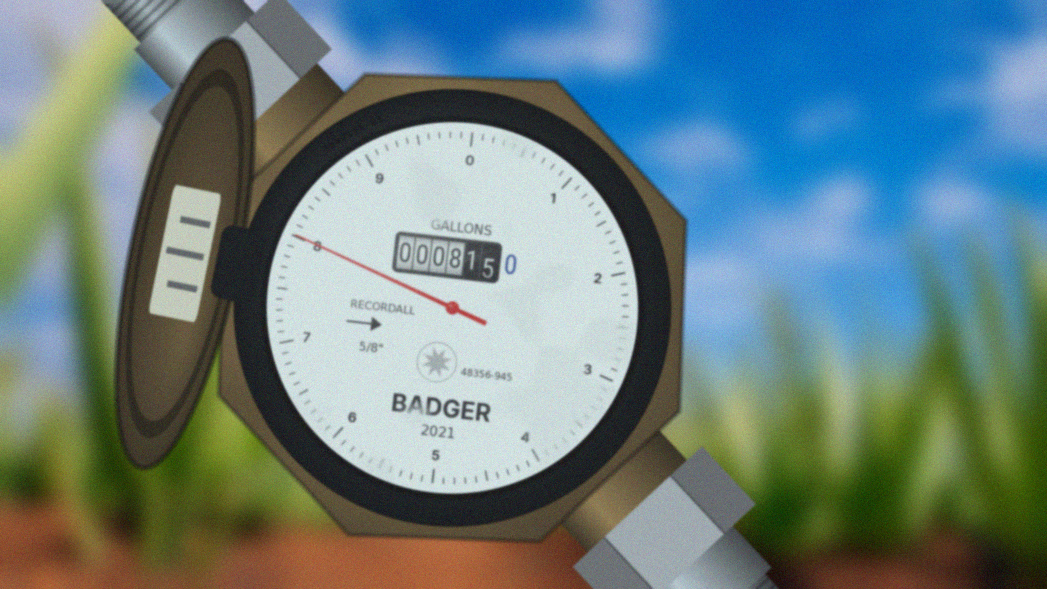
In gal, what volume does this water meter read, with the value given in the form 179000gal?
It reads 8148.0gal
